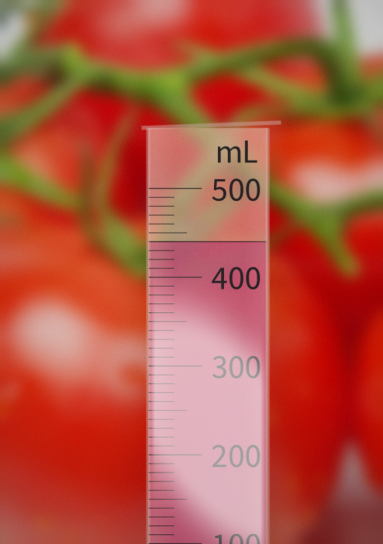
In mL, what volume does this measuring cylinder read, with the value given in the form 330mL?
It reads 440mL
